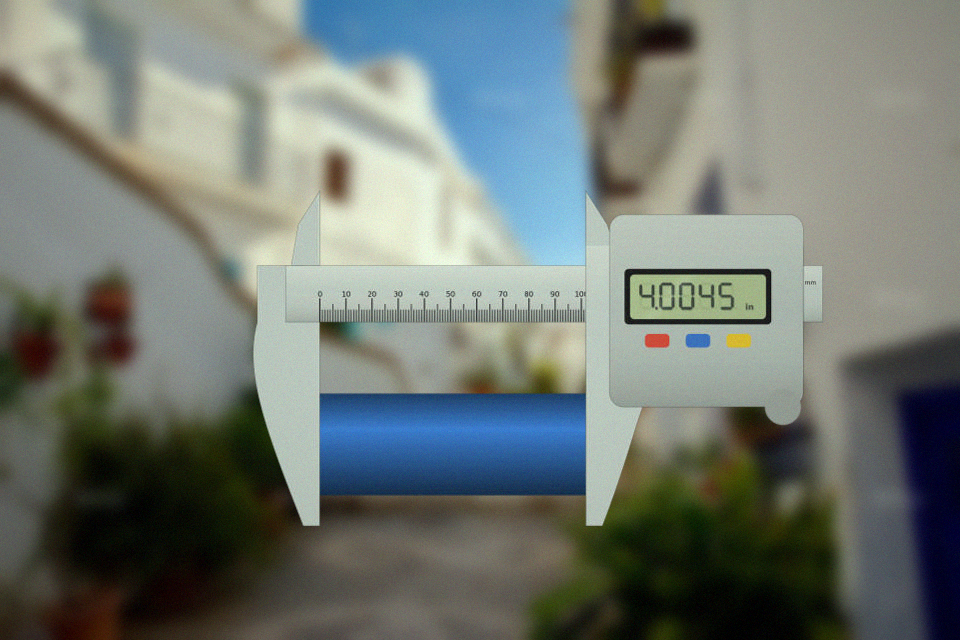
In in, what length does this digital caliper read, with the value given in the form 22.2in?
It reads 4.0045in
